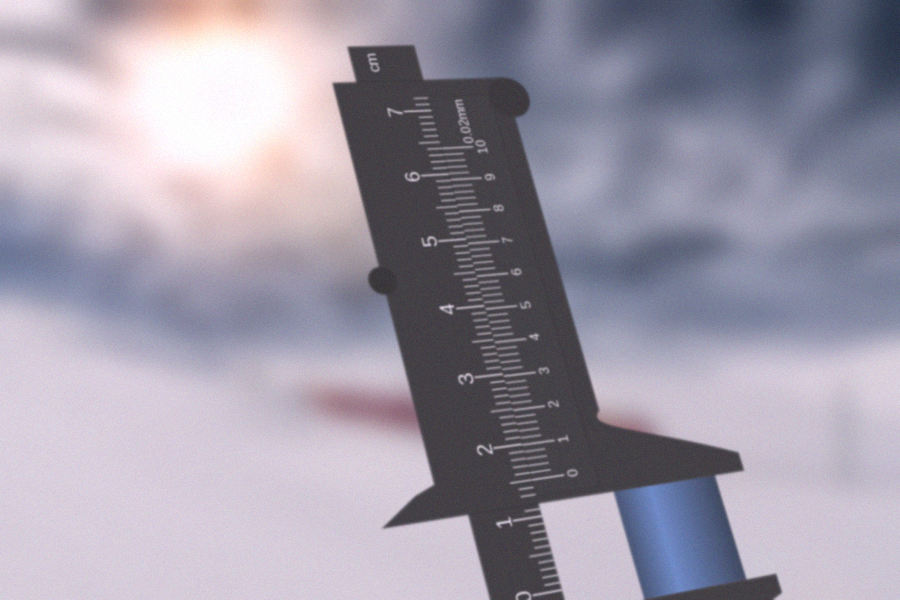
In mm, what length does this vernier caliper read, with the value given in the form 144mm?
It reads 15.0mm
